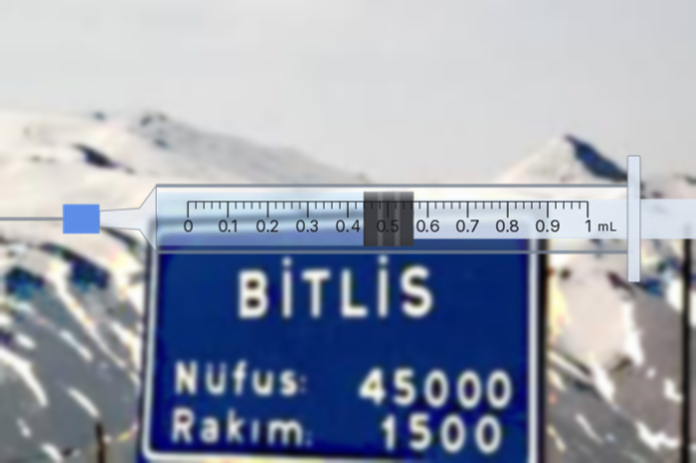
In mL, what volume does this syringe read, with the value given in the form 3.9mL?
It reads 0.44mL
